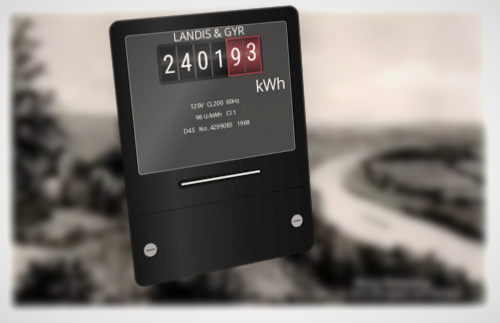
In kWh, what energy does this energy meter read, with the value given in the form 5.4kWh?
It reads 2401.93kWh
